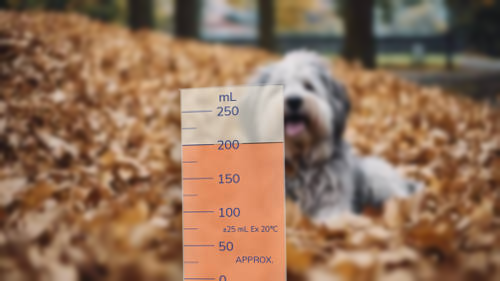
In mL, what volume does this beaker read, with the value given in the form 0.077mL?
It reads 200mL
